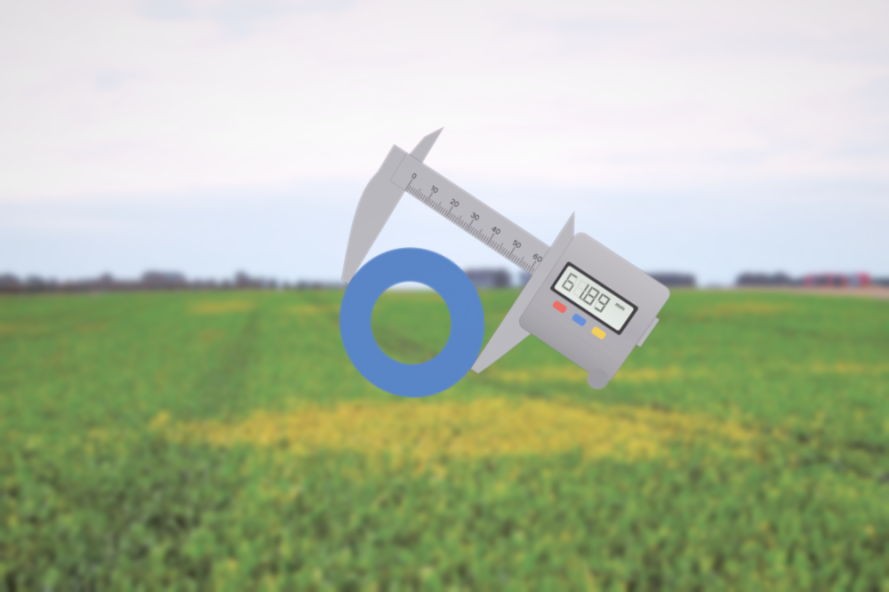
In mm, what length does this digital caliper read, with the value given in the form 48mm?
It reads 61.89mm
